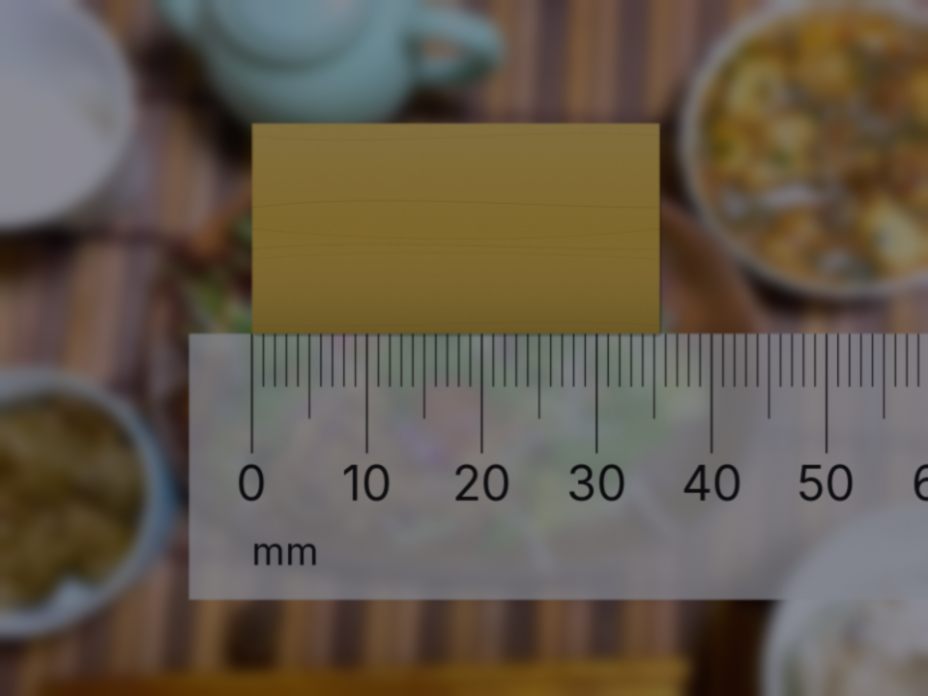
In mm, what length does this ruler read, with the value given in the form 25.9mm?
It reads 35.5mm
